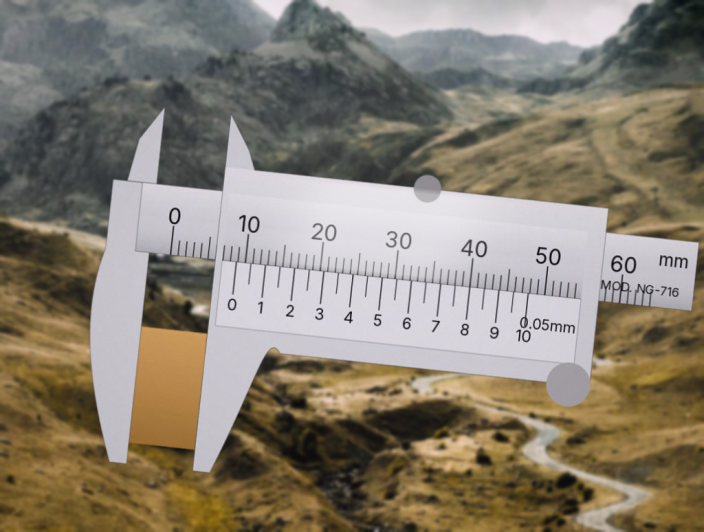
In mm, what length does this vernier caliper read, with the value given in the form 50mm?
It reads 8.8mm
